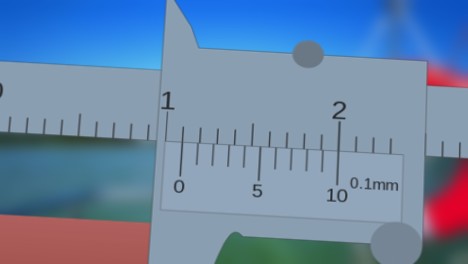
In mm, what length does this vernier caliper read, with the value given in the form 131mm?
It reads 11.0mm
